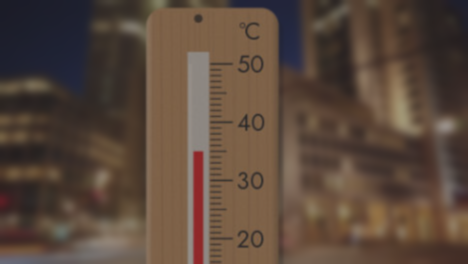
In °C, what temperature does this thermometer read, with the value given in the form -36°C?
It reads 35°C
